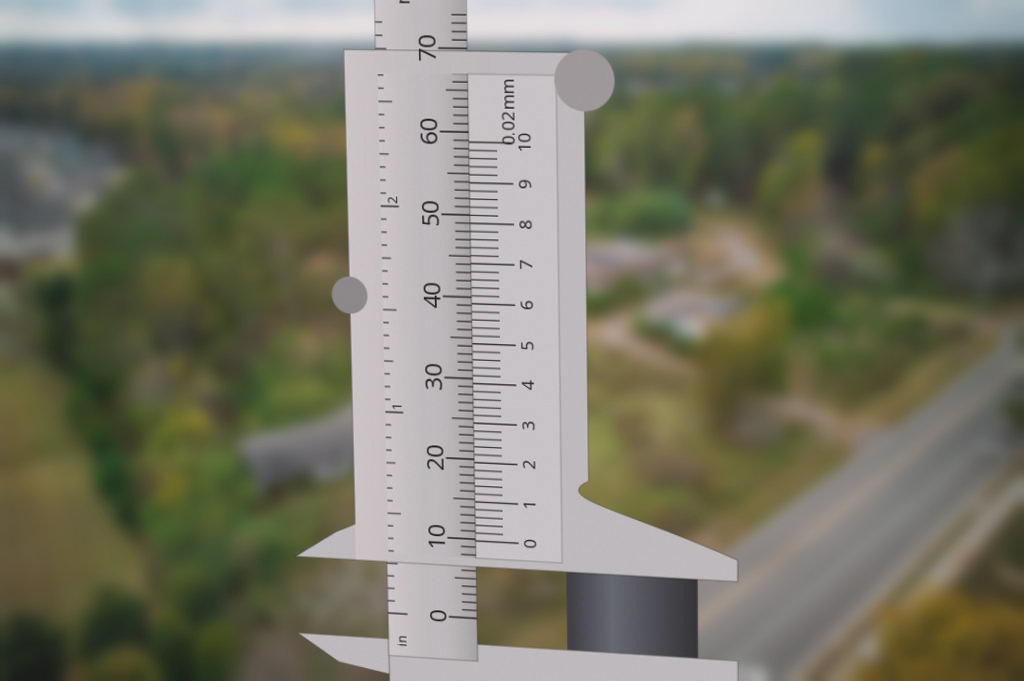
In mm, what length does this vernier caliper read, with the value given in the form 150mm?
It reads 9.8mm
